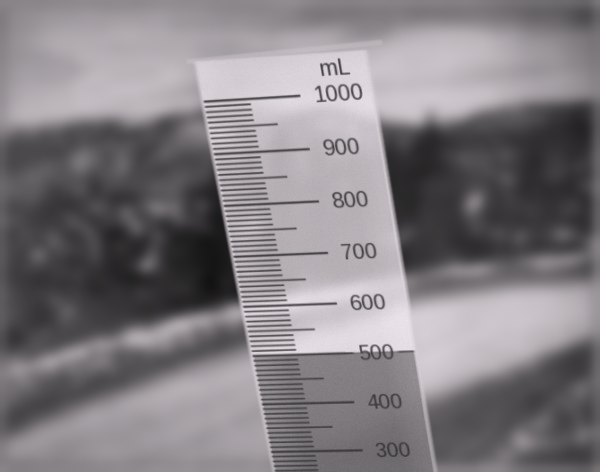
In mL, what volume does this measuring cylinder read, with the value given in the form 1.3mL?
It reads 500mL
